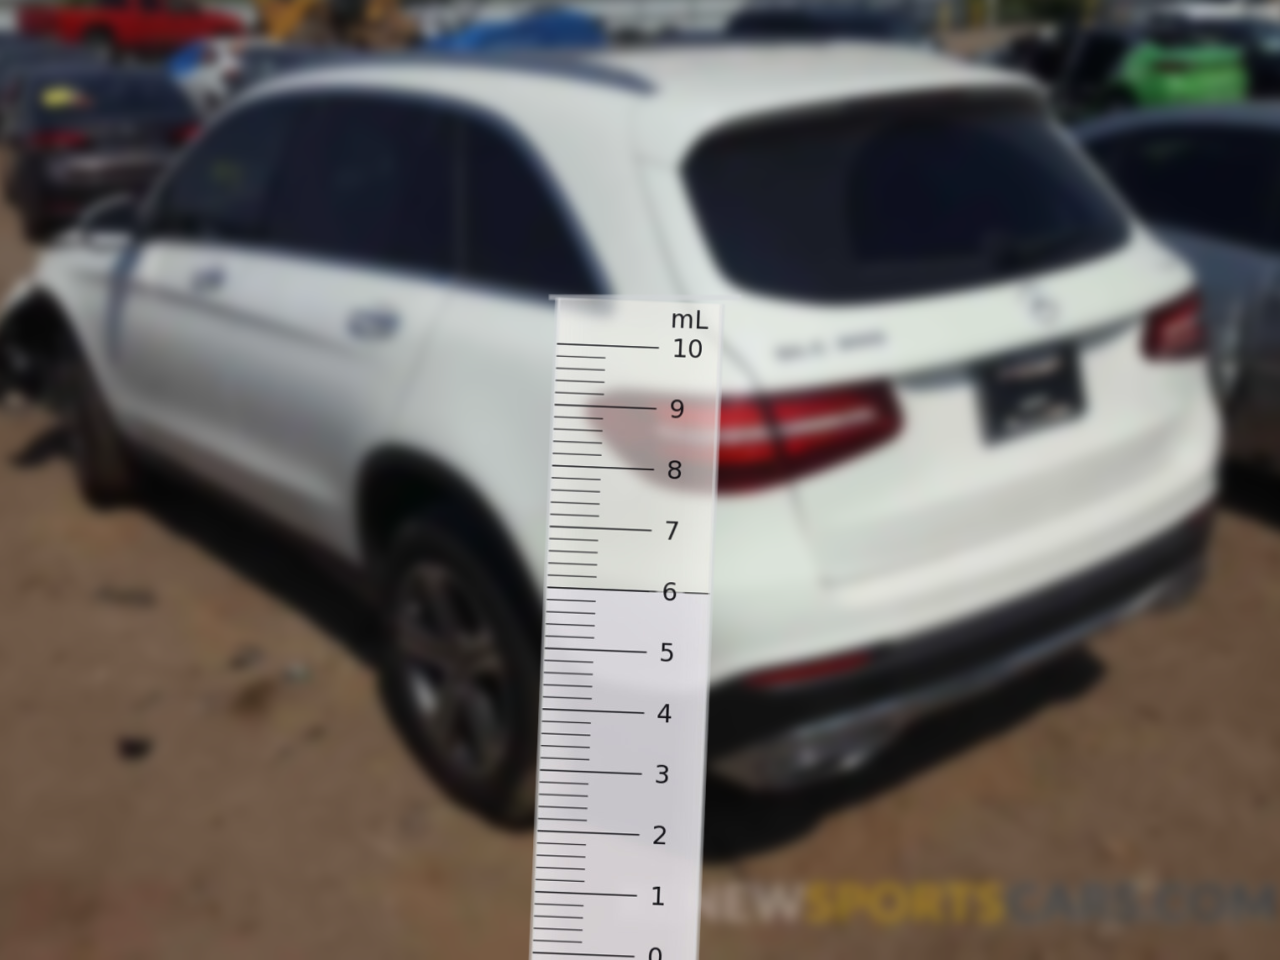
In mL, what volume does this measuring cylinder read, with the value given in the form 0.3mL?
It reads 6mL
